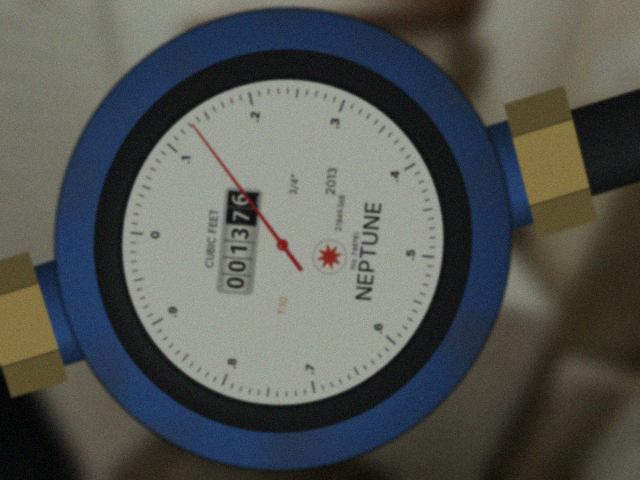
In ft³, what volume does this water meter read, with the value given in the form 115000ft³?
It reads 1376.13ft³
